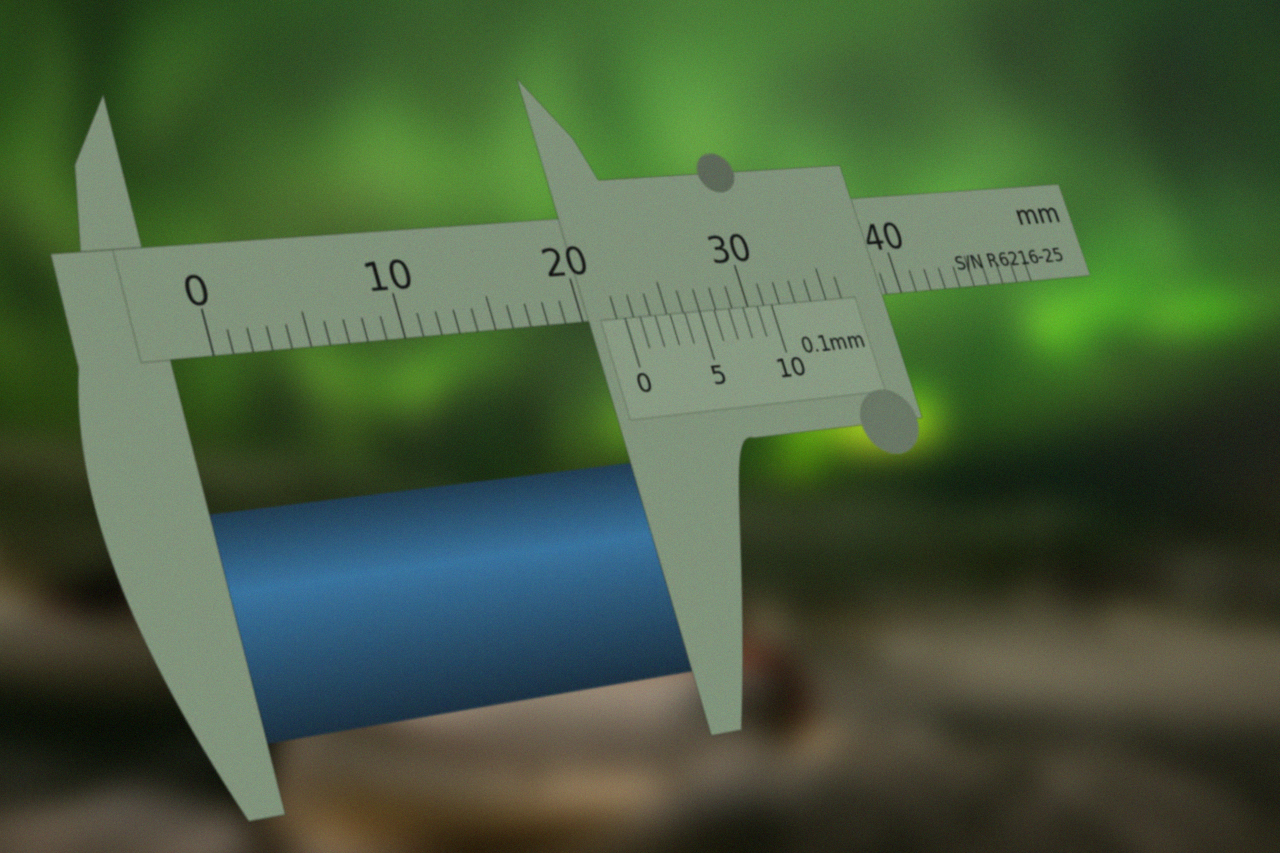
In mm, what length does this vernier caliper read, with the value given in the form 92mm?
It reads 22.5mm
